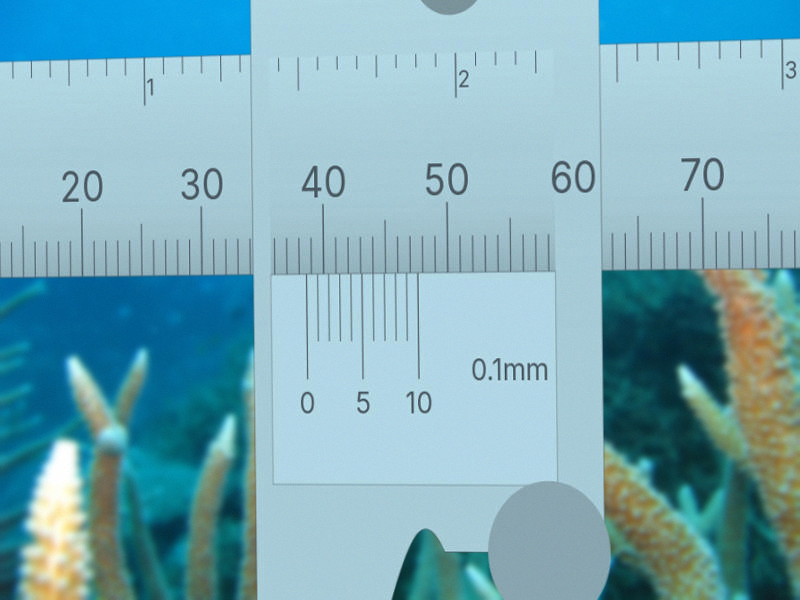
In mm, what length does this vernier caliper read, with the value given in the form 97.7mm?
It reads 38.6mm
